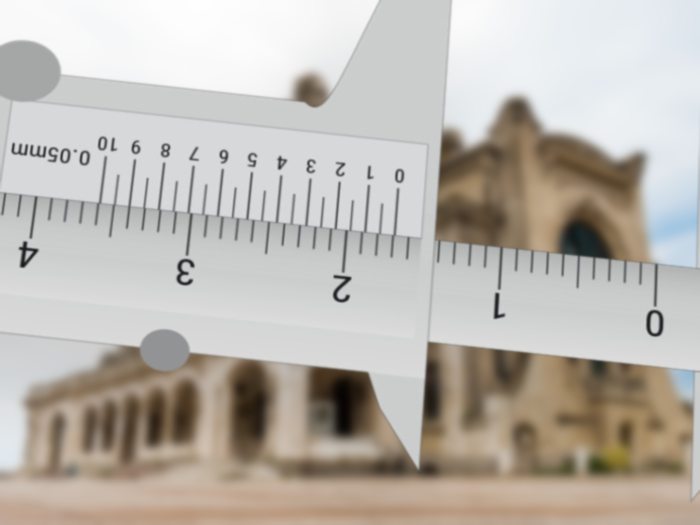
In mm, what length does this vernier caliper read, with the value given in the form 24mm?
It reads 16.9mm
